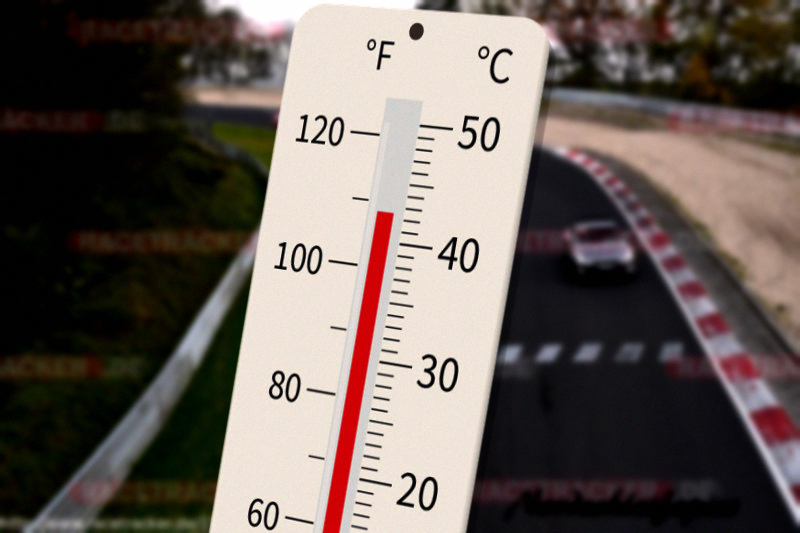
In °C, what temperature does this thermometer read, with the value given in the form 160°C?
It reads 42.5°C
